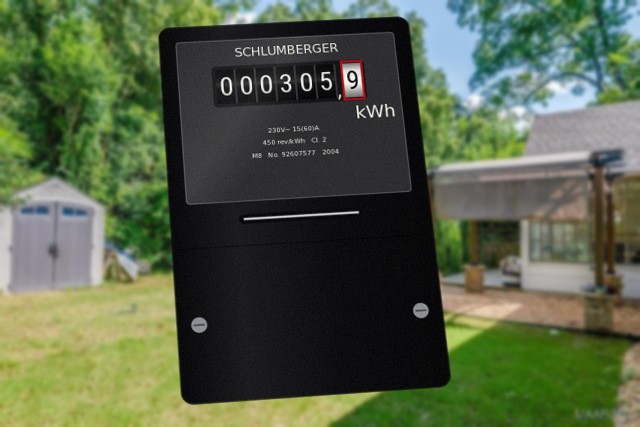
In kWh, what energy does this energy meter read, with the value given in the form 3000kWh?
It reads 305.9kWh
